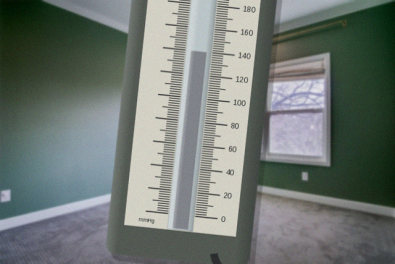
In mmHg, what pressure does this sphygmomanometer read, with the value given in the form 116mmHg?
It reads 140mmHg
